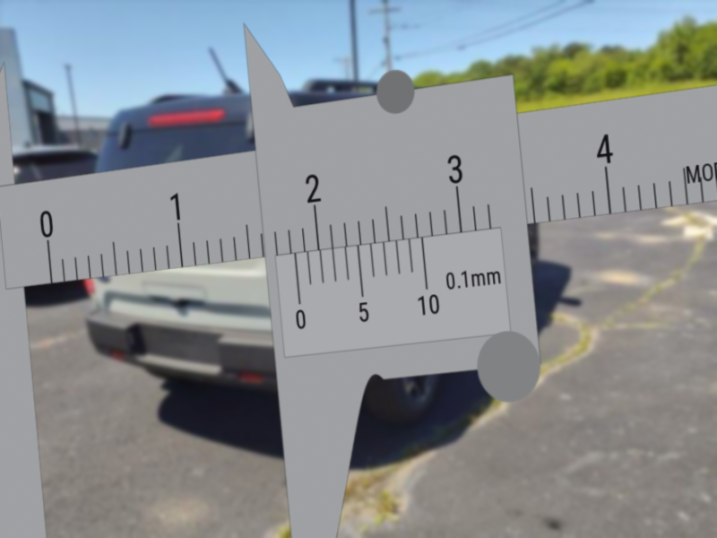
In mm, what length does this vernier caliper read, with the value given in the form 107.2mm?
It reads 18.3mm
